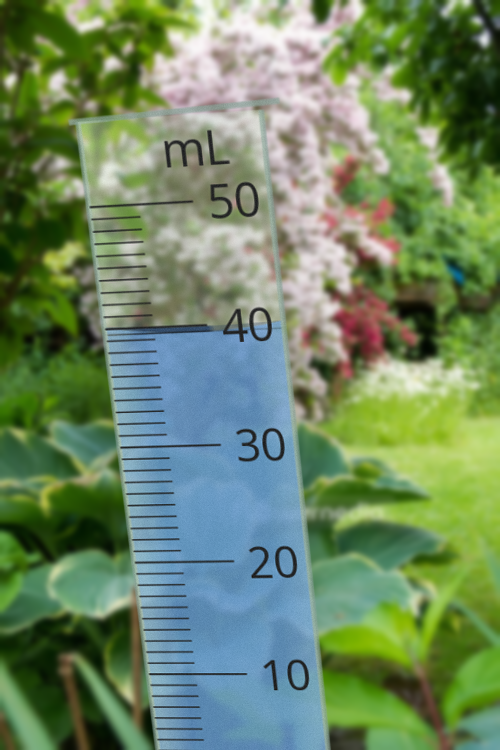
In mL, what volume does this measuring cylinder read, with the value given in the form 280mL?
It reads 39.5mL
